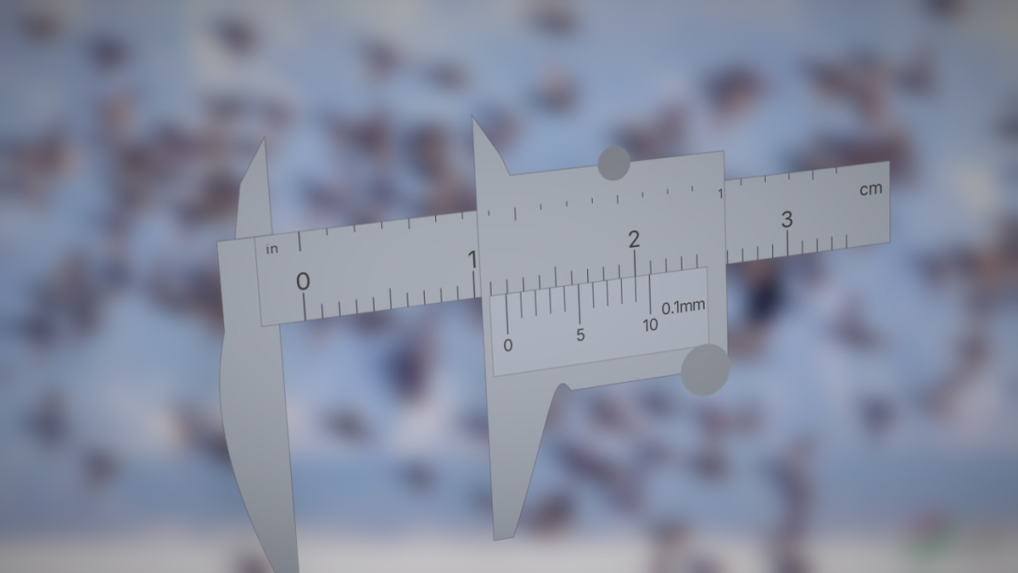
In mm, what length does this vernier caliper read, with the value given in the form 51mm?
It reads 11.9mm
